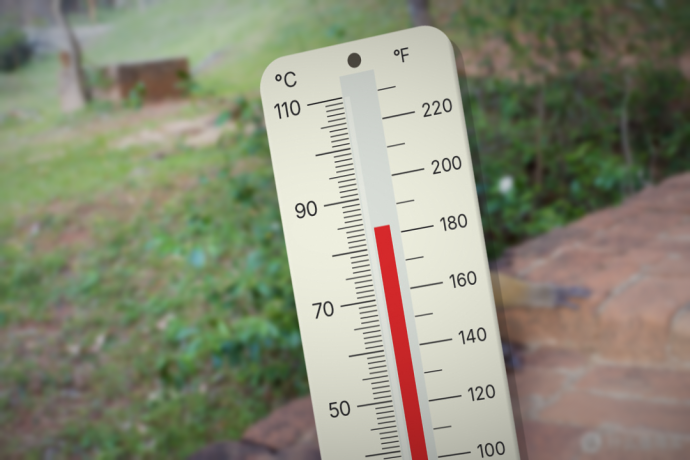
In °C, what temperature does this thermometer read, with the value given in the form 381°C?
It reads 84°C
